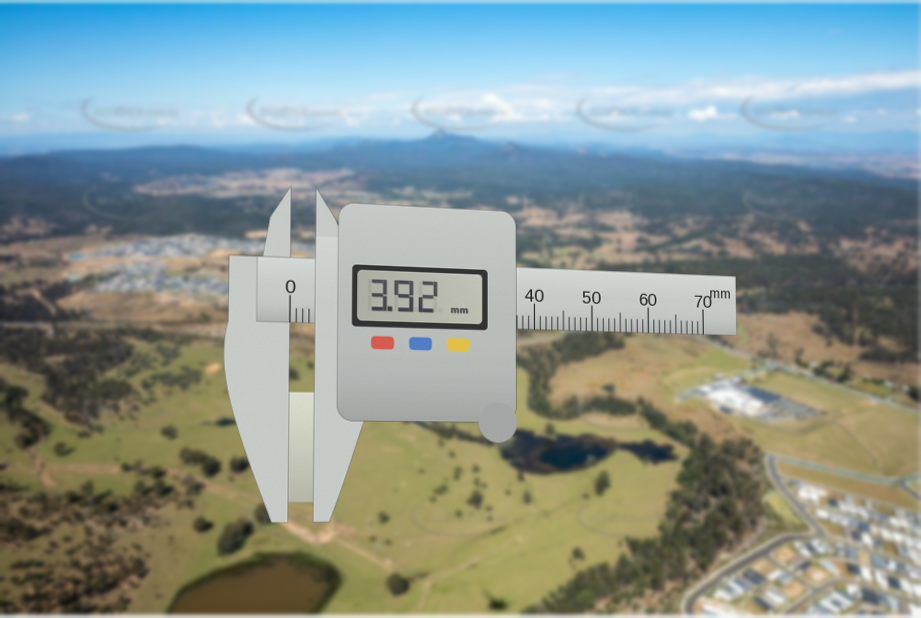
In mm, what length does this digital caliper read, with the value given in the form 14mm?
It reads 3.92mm
